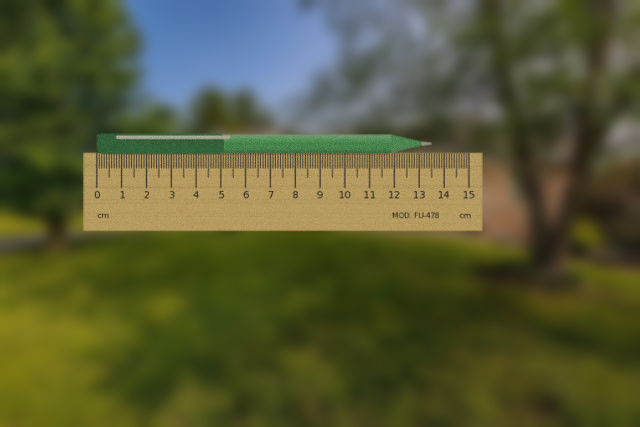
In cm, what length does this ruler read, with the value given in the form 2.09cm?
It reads 13.5cm
